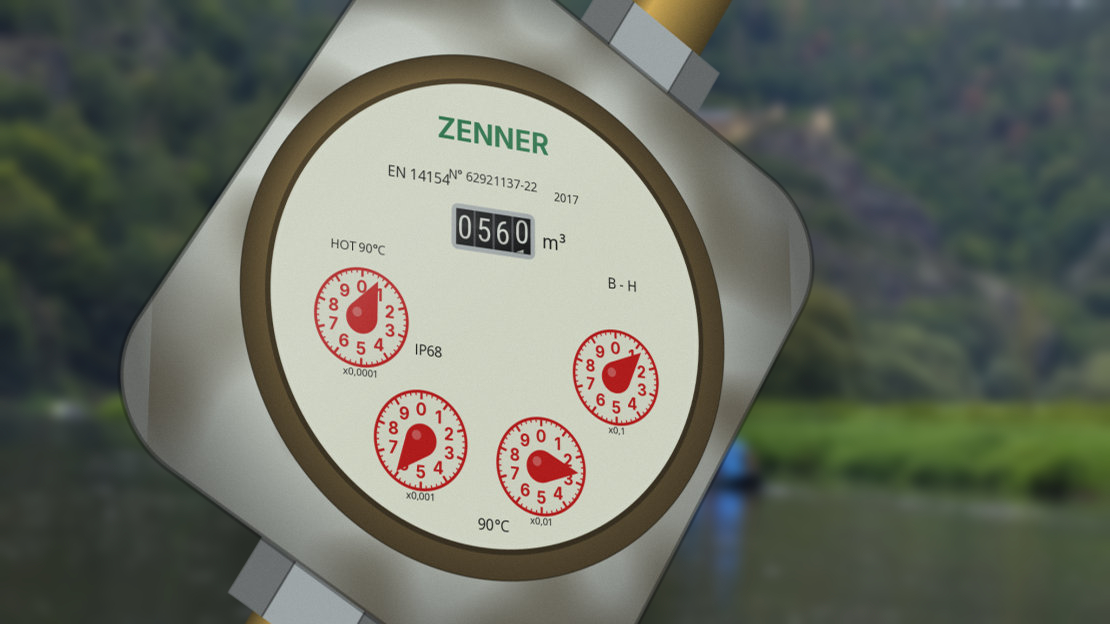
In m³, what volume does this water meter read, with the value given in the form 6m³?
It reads 560.1260m³
